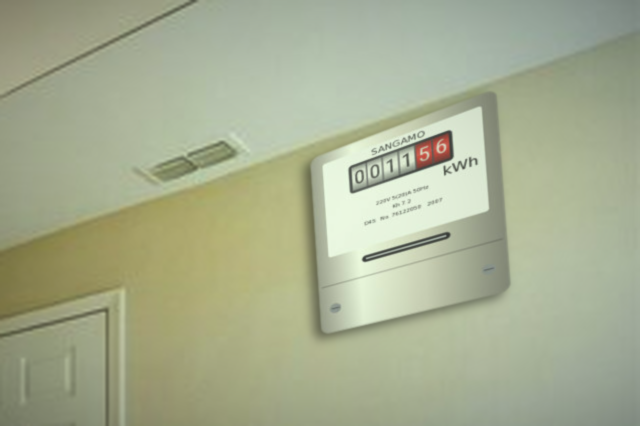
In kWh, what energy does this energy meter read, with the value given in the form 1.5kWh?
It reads 11.56kWh
